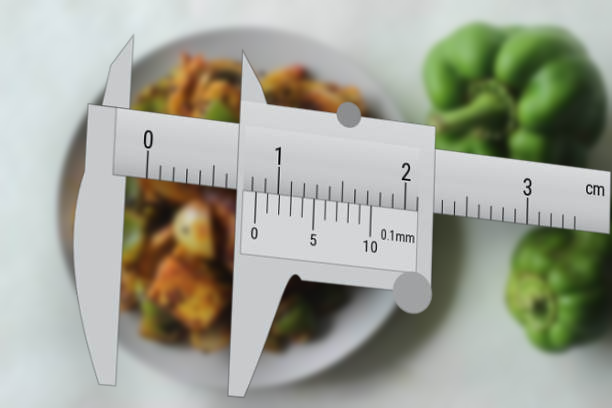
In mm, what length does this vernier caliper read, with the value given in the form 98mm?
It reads 8.3mm
